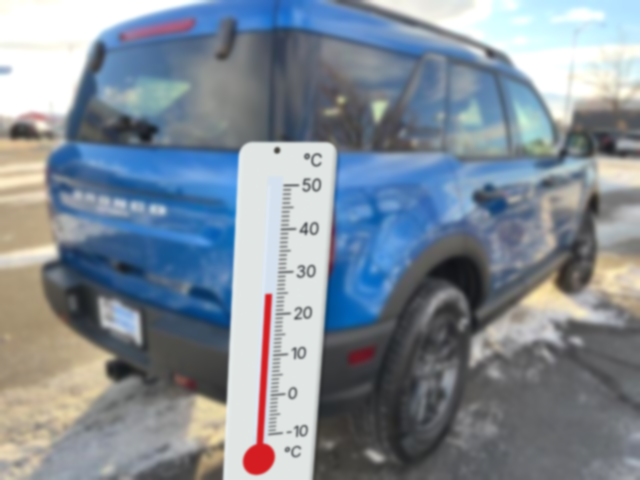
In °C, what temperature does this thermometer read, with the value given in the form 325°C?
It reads 25°C
